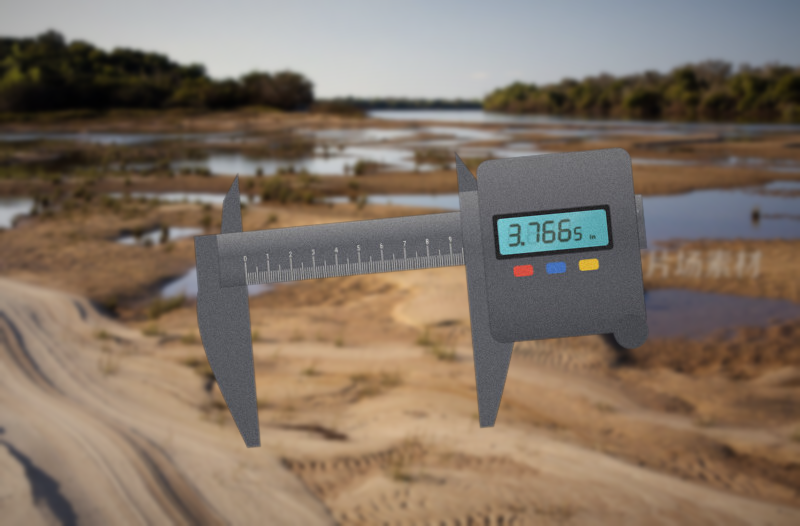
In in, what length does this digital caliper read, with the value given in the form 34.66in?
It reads 3.7665in
